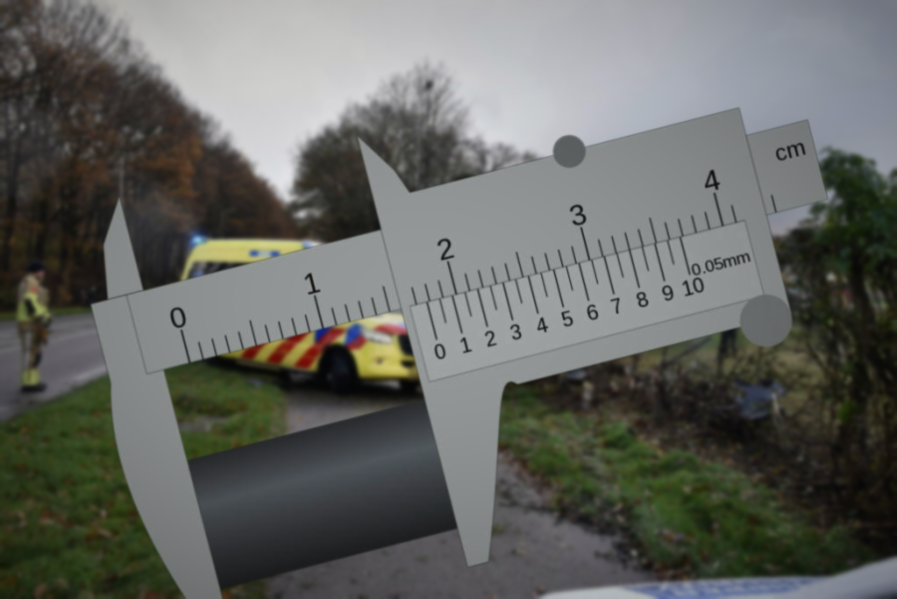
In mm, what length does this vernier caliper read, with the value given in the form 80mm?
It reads 17.8mm
